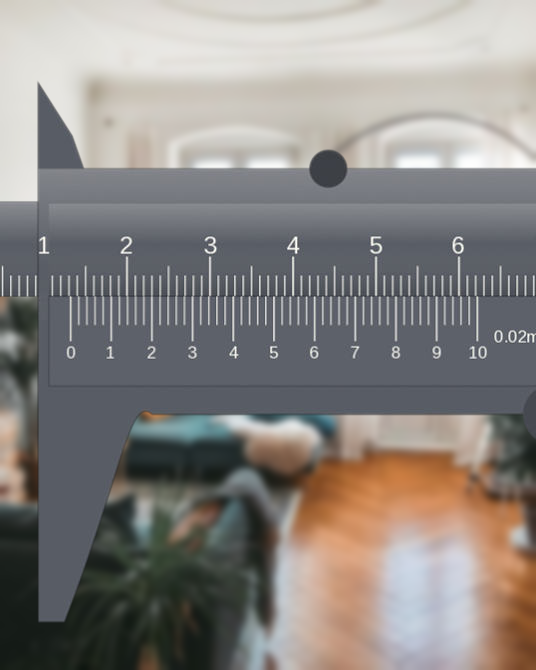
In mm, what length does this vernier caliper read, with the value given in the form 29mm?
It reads 13.2mm
